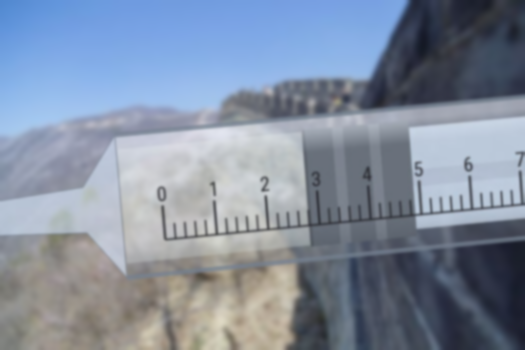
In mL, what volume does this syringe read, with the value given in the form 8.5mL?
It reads 2.8mL
